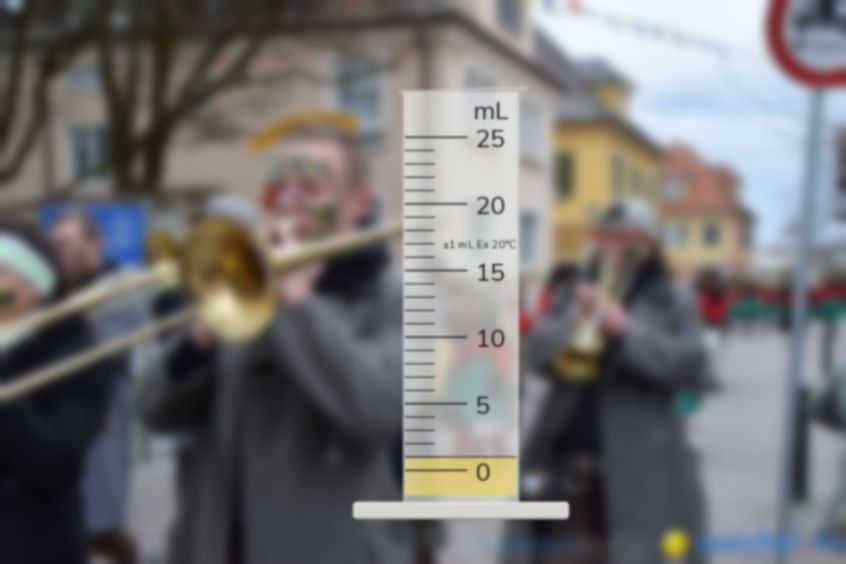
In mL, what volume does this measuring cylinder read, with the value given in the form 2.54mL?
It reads 1mL
